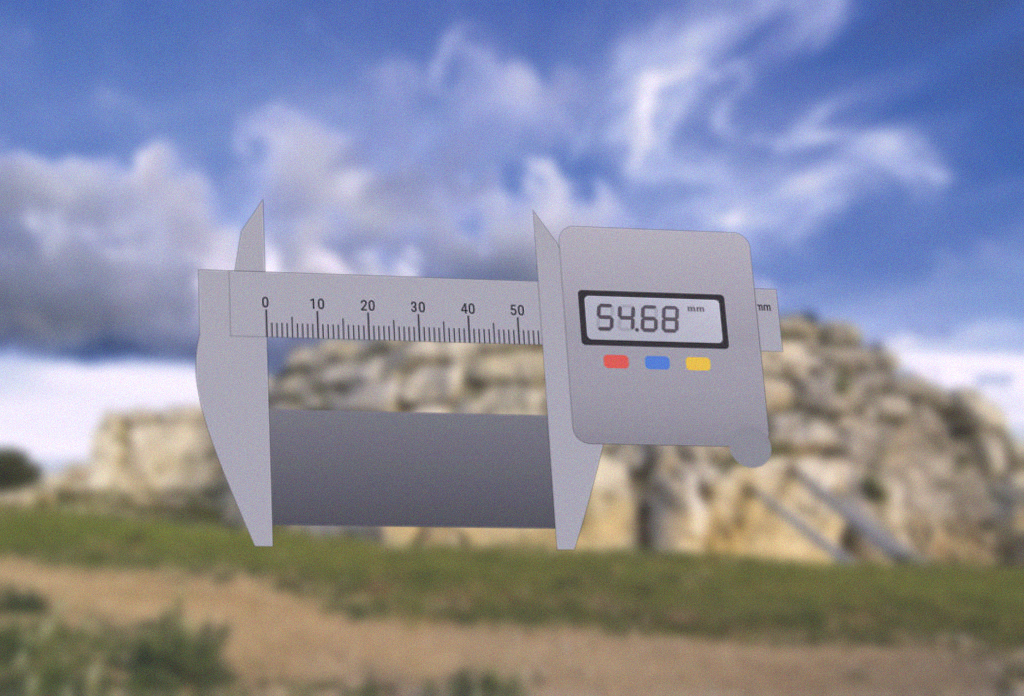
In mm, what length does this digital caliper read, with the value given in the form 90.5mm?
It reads 54.68mm
